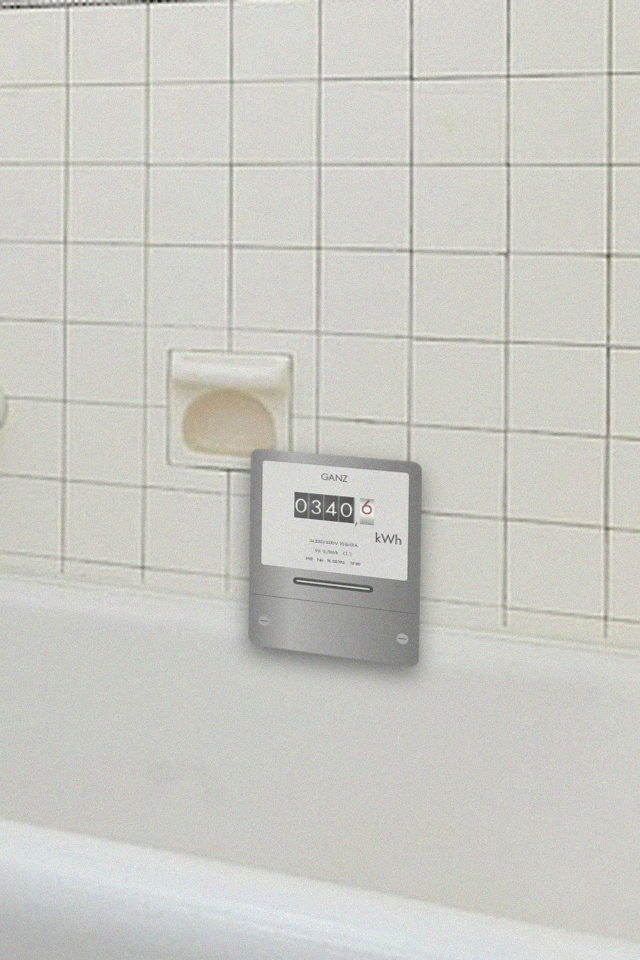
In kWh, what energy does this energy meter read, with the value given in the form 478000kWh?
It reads 340.6kWh
